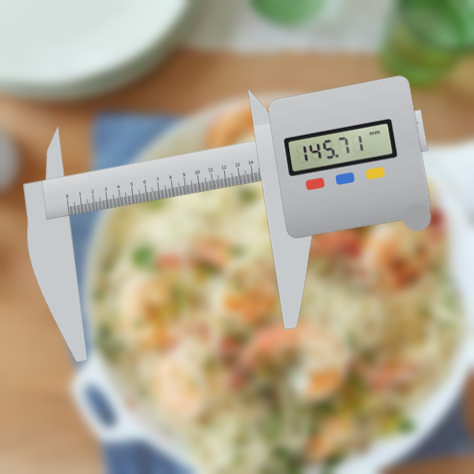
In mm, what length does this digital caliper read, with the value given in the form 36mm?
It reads 145.71mm
